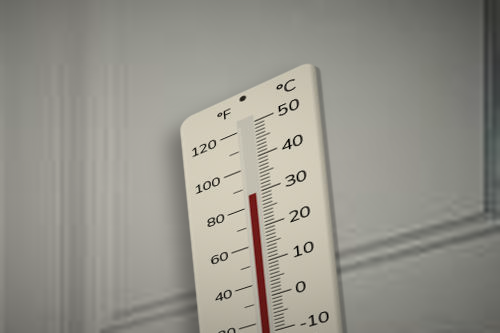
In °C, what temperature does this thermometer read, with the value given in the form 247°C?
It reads 30°C
